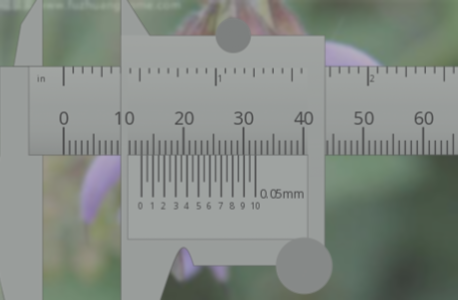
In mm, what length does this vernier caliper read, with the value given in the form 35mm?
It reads 13.0mm
